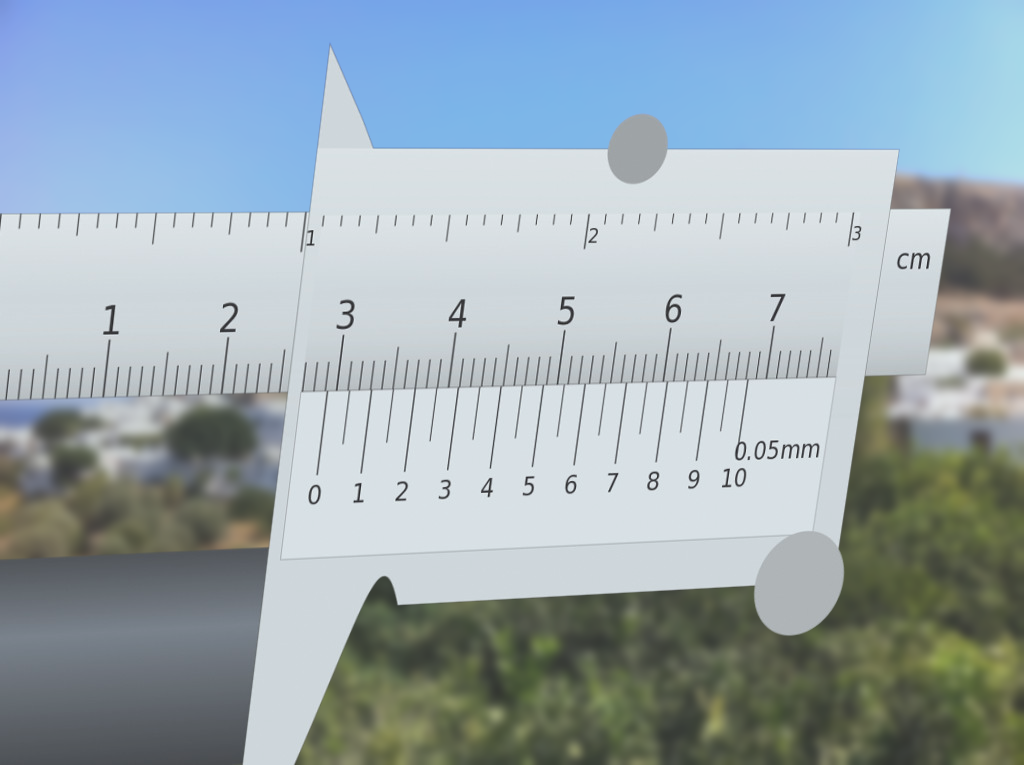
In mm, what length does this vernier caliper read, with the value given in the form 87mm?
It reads 29.2mm
